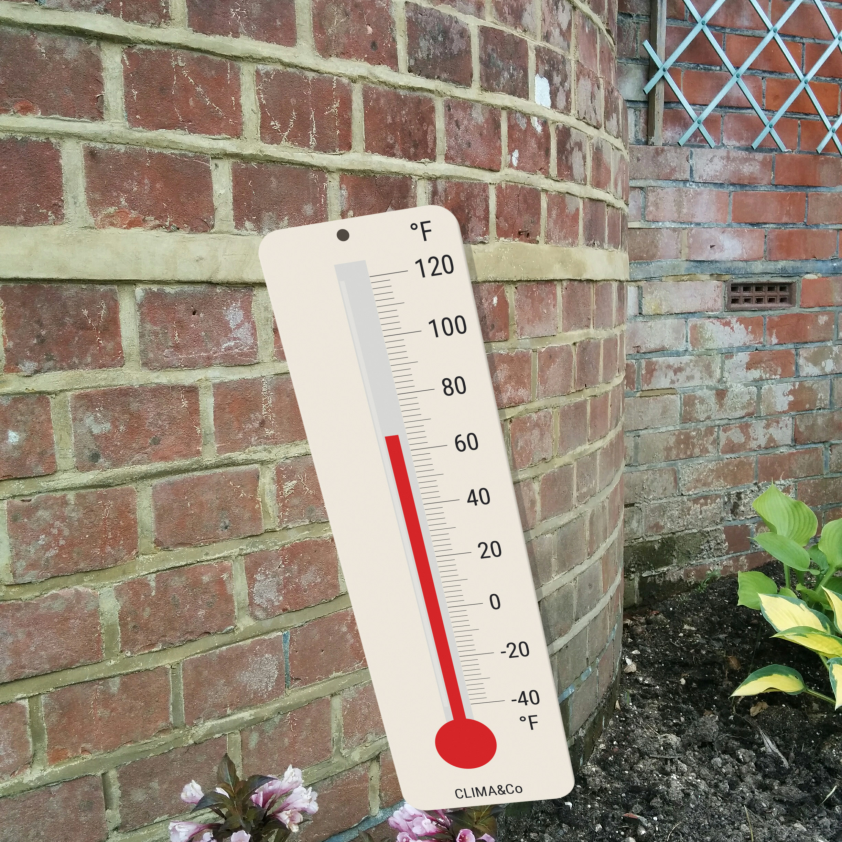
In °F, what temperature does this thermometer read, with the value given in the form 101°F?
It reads 66°F
